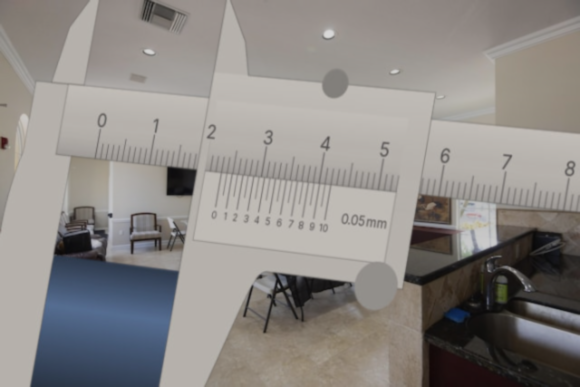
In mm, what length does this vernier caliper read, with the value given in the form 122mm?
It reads 23.0mm
